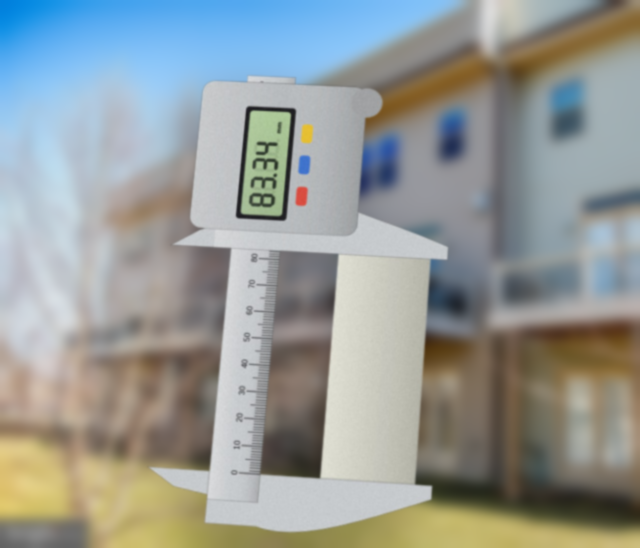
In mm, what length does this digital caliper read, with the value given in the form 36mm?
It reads 83.34mm
